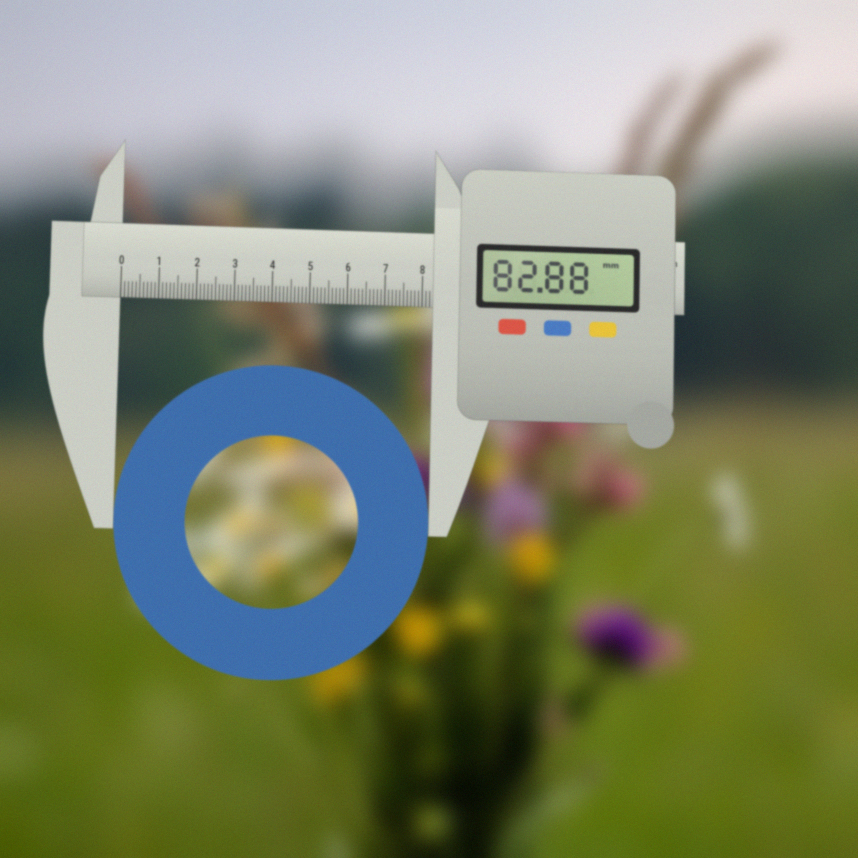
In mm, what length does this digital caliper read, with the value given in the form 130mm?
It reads 82.88mm
